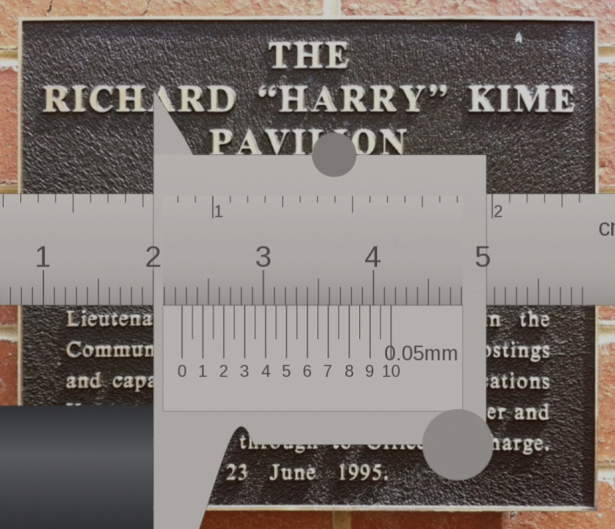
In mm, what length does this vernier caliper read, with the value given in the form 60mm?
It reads 22.6mm
